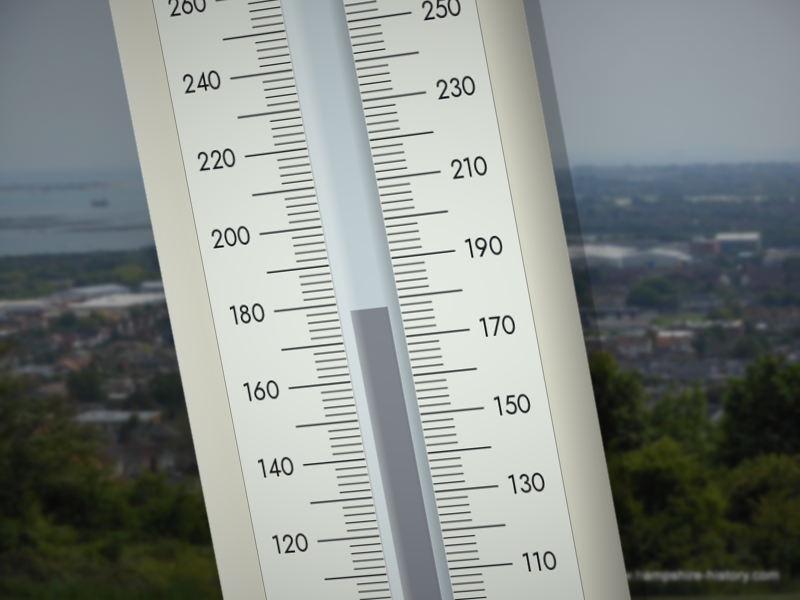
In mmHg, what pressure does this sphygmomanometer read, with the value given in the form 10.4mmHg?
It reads 178mmHg
